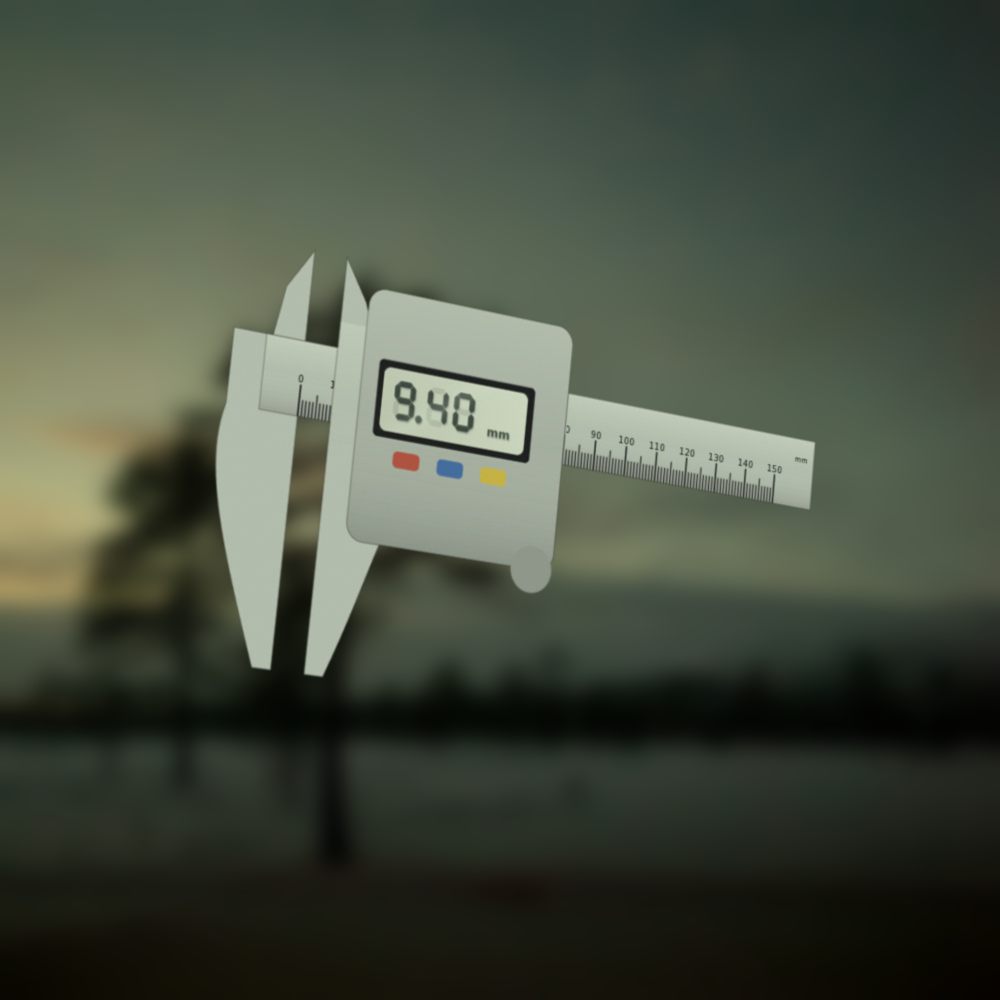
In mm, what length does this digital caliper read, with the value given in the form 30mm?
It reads 9.40mm
